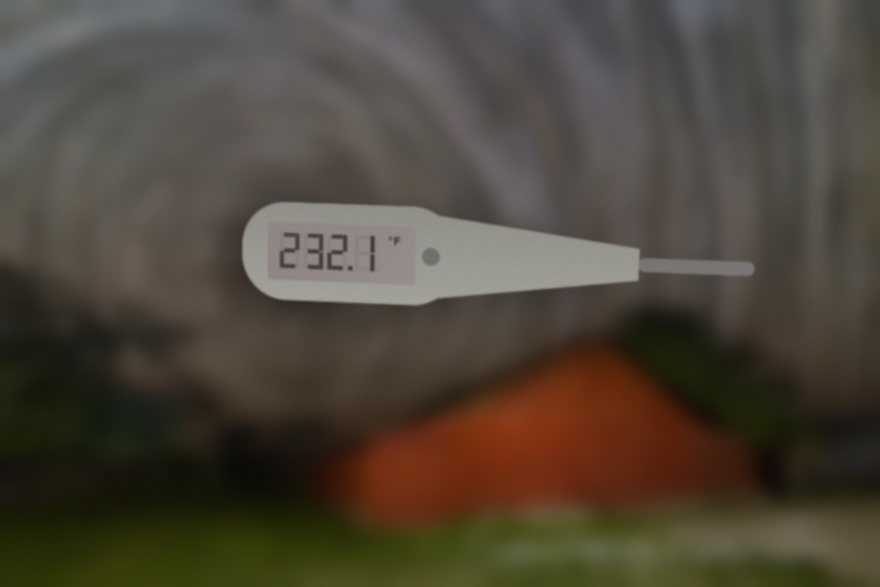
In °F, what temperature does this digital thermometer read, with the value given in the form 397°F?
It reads 232.1°F
